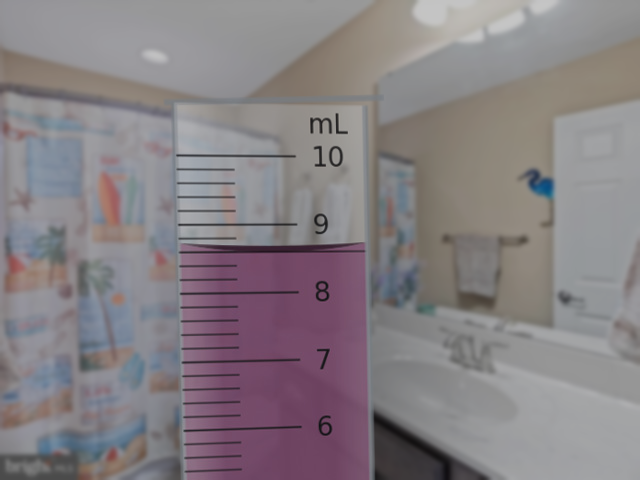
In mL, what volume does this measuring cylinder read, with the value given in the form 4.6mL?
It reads 8.6mL
